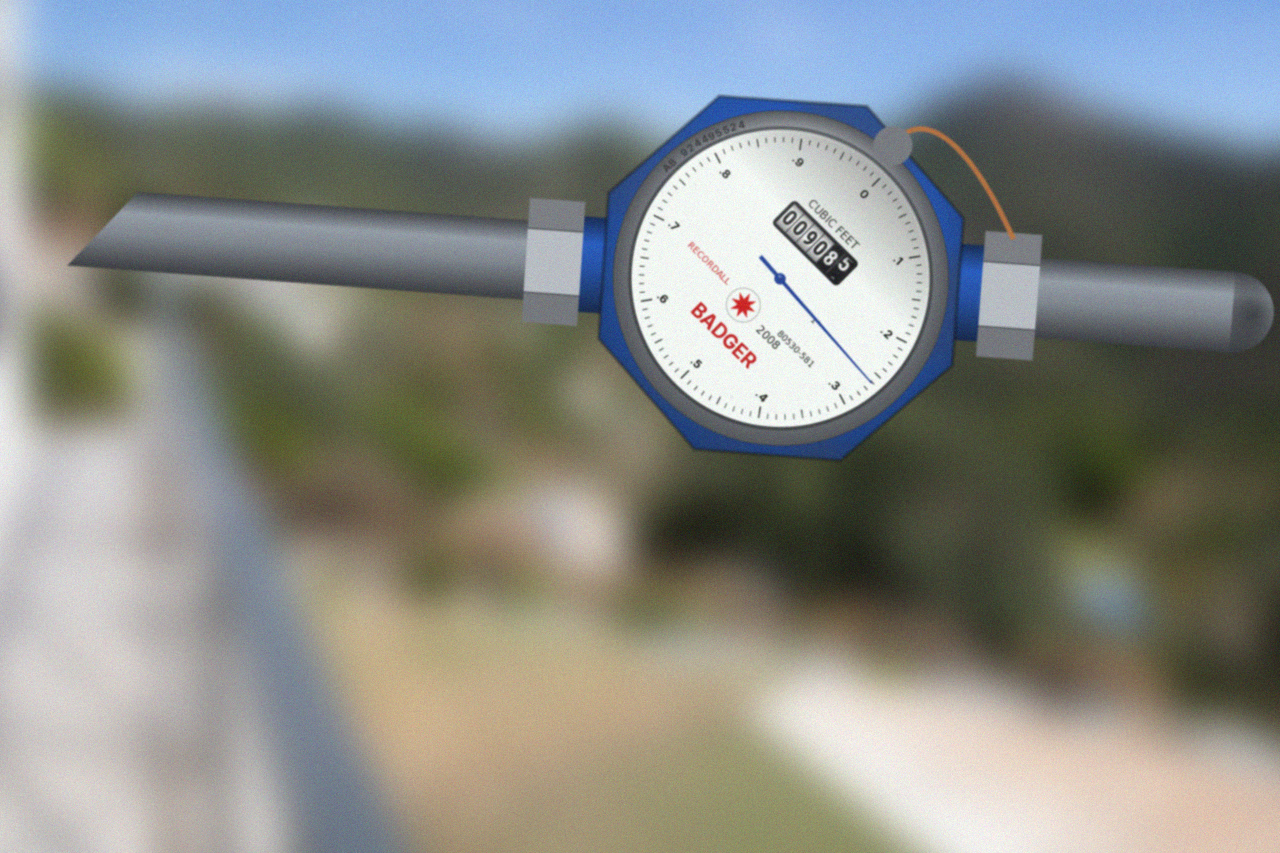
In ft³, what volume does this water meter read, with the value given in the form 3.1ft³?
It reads 9085.26ft³
